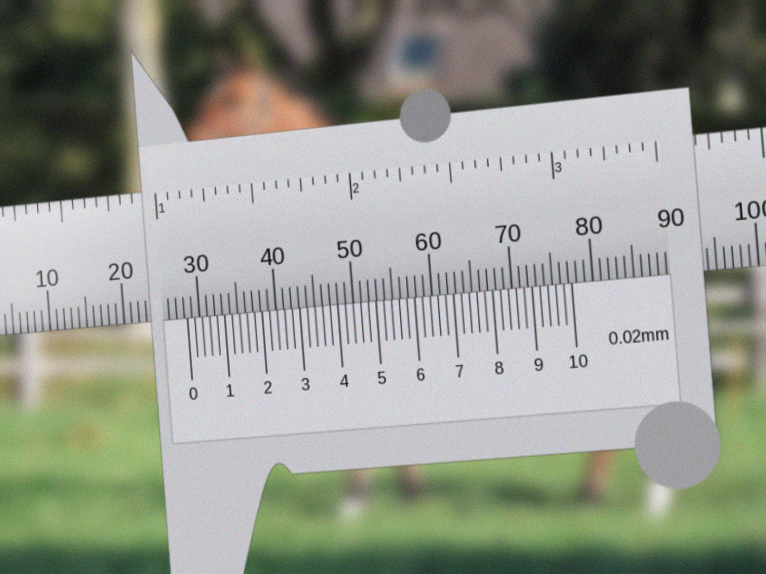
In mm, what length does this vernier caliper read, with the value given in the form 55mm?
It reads 28.4mm
